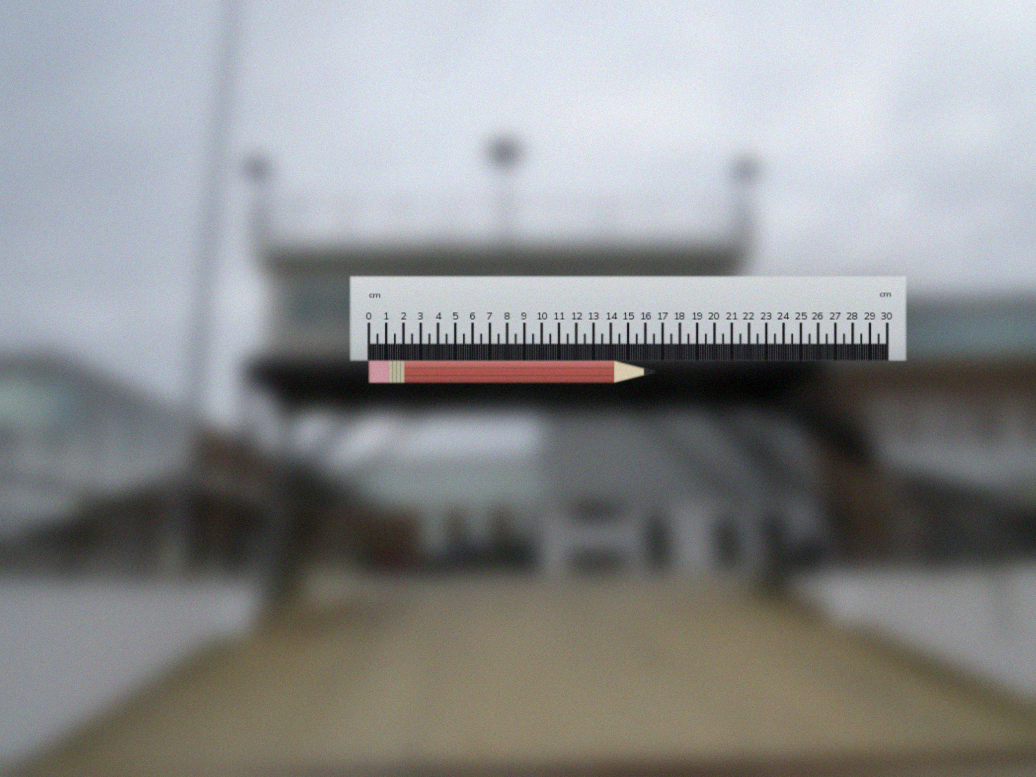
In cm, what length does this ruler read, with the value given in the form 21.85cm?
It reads 16.5cm
